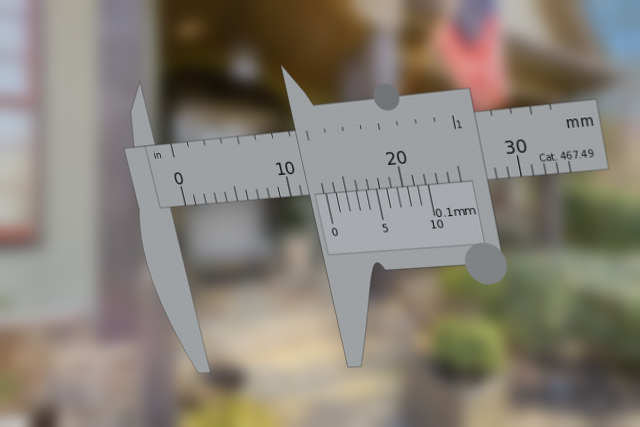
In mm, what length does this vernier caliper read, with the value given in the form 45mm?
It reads 13.2mm
